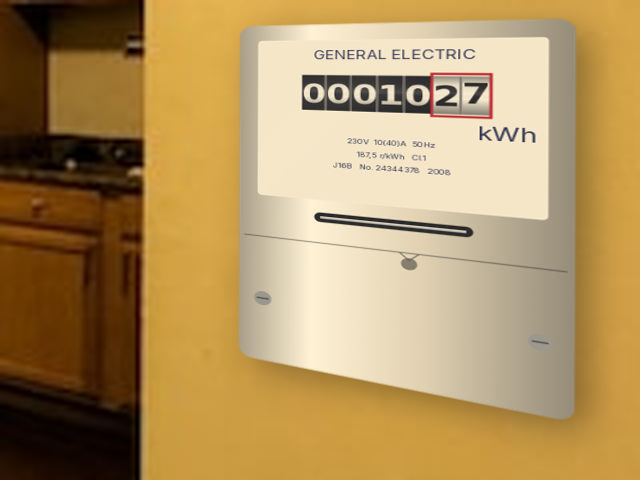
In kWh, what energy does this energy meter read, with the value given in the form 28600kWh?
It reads 10.27kWh
